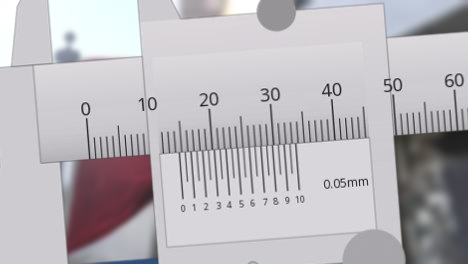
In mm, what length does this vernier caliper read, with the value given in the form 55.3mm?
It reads 14.6mm
